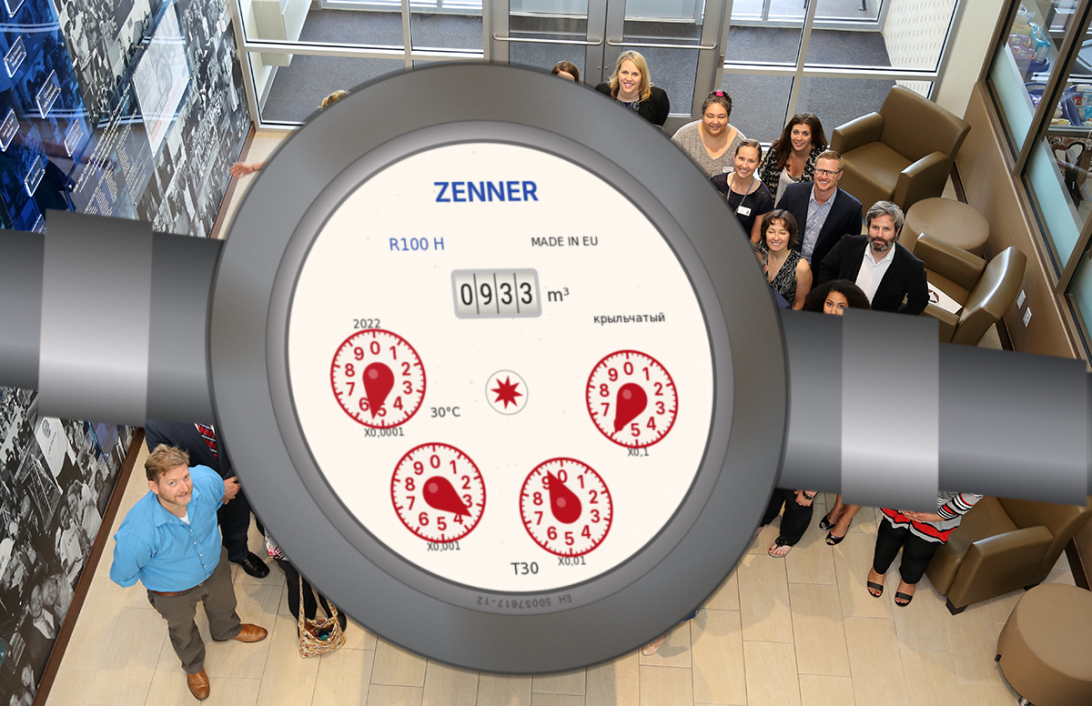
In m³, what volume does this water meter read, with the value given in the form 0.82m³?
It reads 933.5935m³
